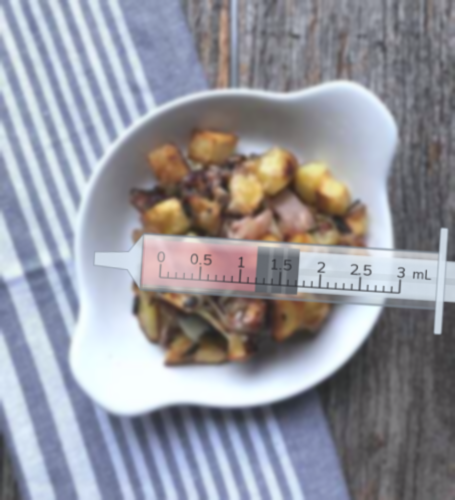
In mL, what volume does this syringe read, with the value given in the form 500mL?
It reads 1.2mL
